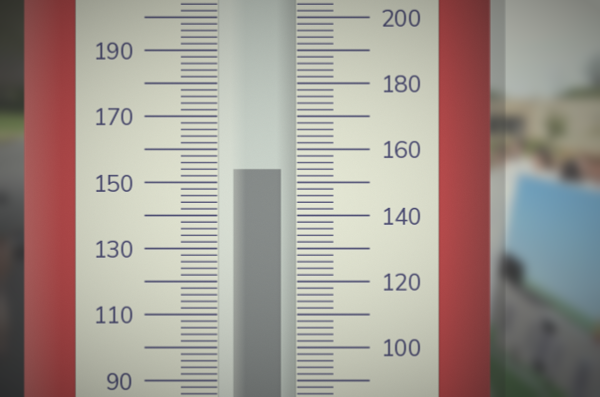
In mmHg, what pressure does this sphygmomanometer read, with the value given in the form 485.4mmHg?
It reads 154mmHg
